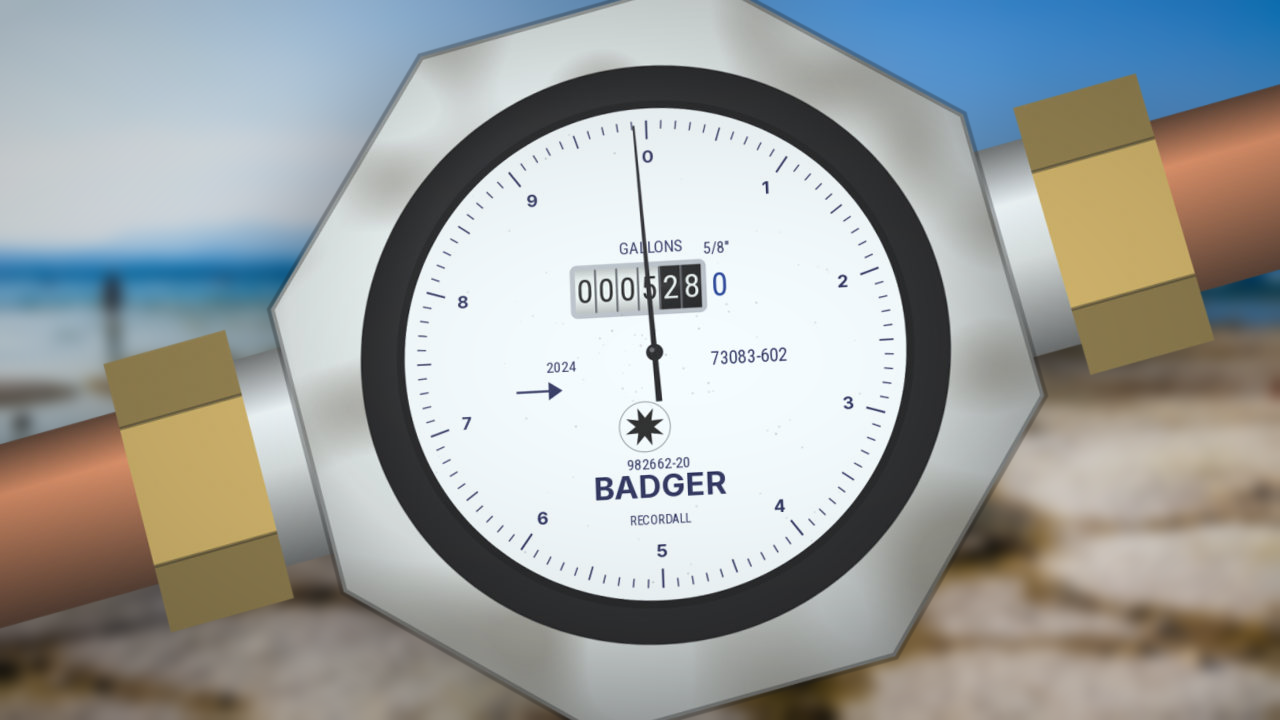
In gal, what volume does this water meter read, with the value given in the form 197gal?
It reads 5279.9gal
